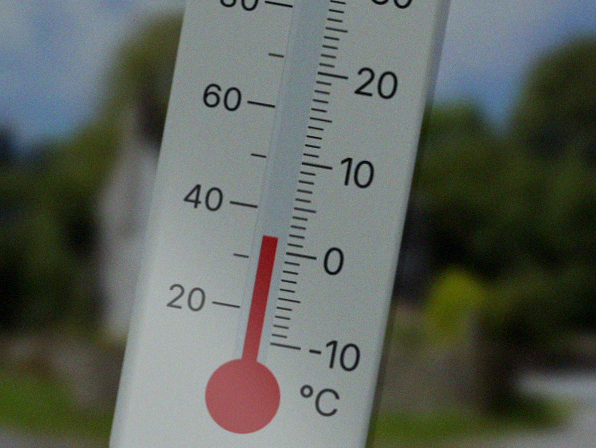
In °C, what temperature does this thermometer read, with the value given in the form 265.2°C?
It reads 1.5°C
